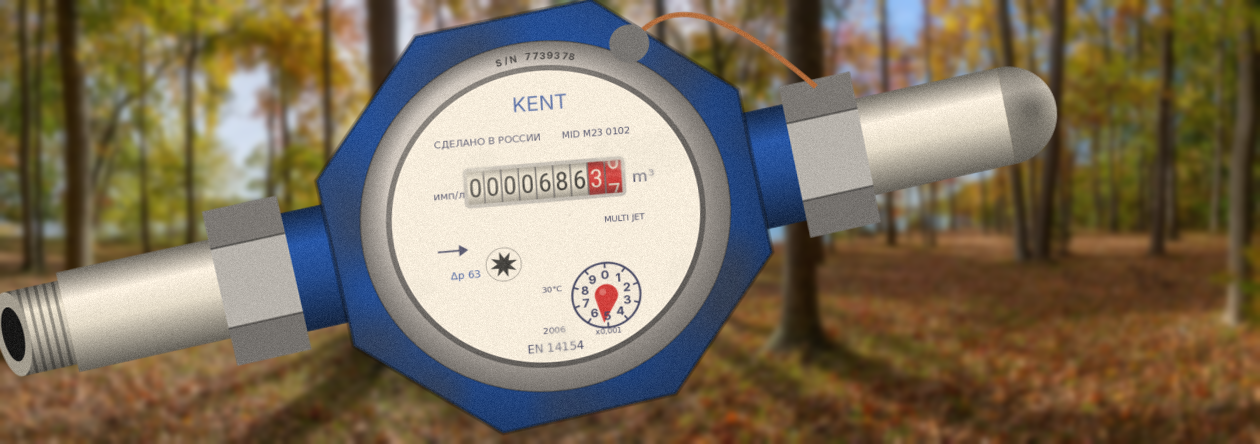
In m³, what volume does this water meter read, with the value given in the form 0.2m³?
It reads 686.365m³
